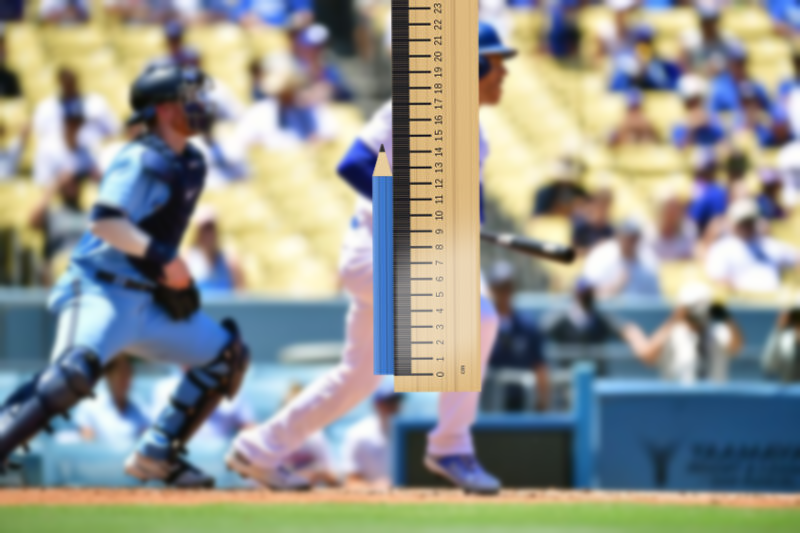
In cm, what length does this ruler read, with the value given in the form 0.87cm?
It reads 14.5cm
